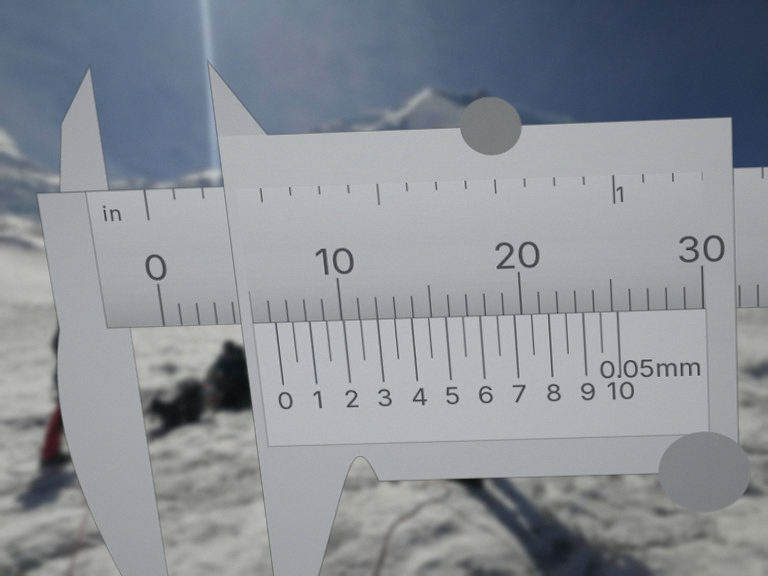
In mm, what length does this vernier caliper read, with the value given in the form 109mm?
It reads 6.3mm
